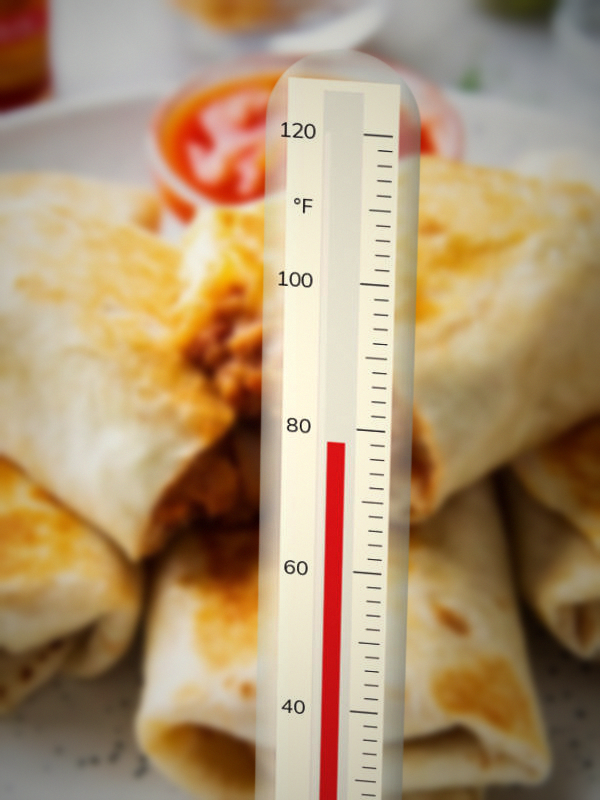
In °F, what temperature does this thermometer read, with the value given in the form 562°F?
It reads 78°F
